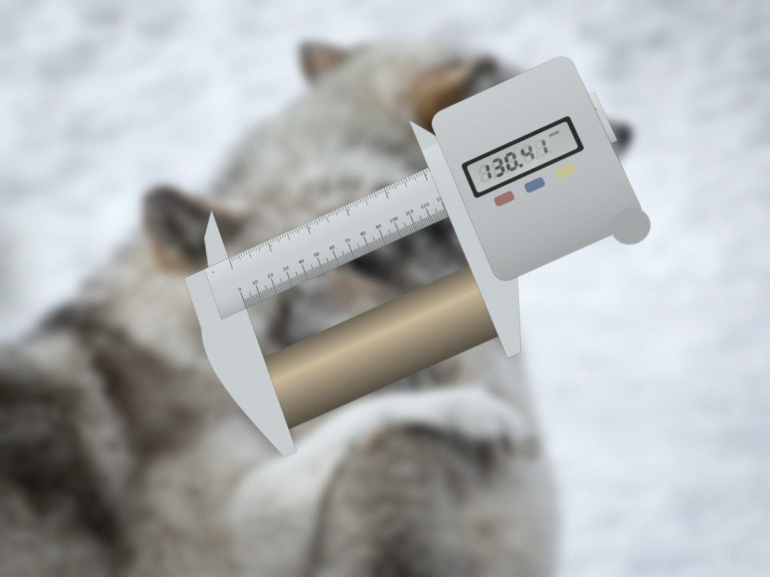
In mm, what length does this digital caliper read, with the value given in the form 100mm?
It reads 130.41mm
